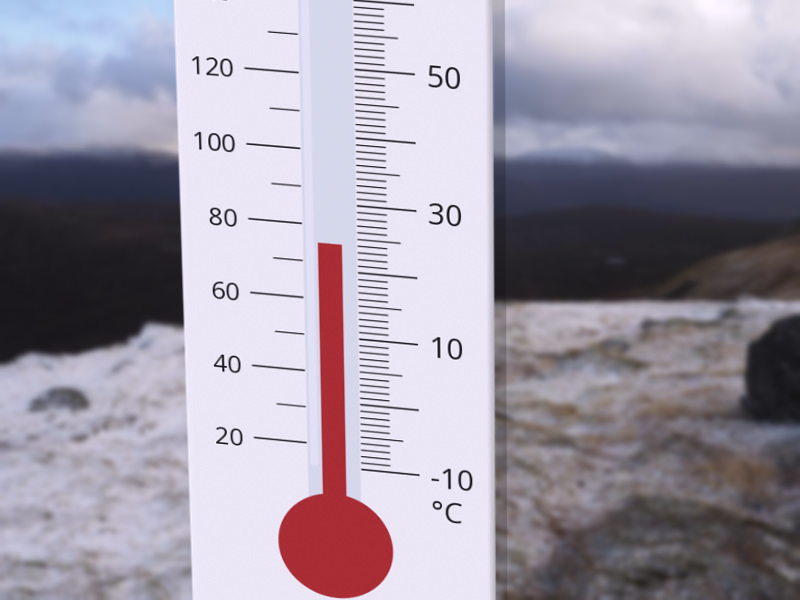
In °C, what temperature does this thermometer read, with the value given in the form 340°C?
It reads 24°C
